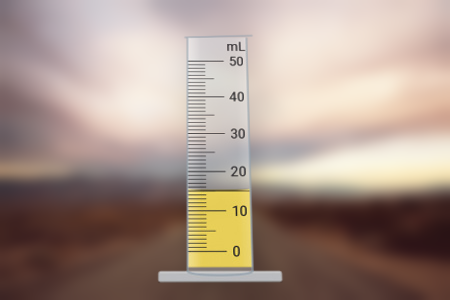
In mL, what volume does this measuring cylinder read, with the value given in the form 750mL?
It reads 15mL
